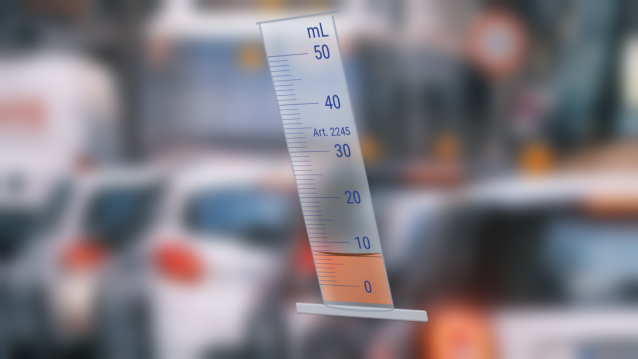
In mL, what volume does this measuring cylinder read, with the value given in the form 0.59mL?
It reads 7mL
